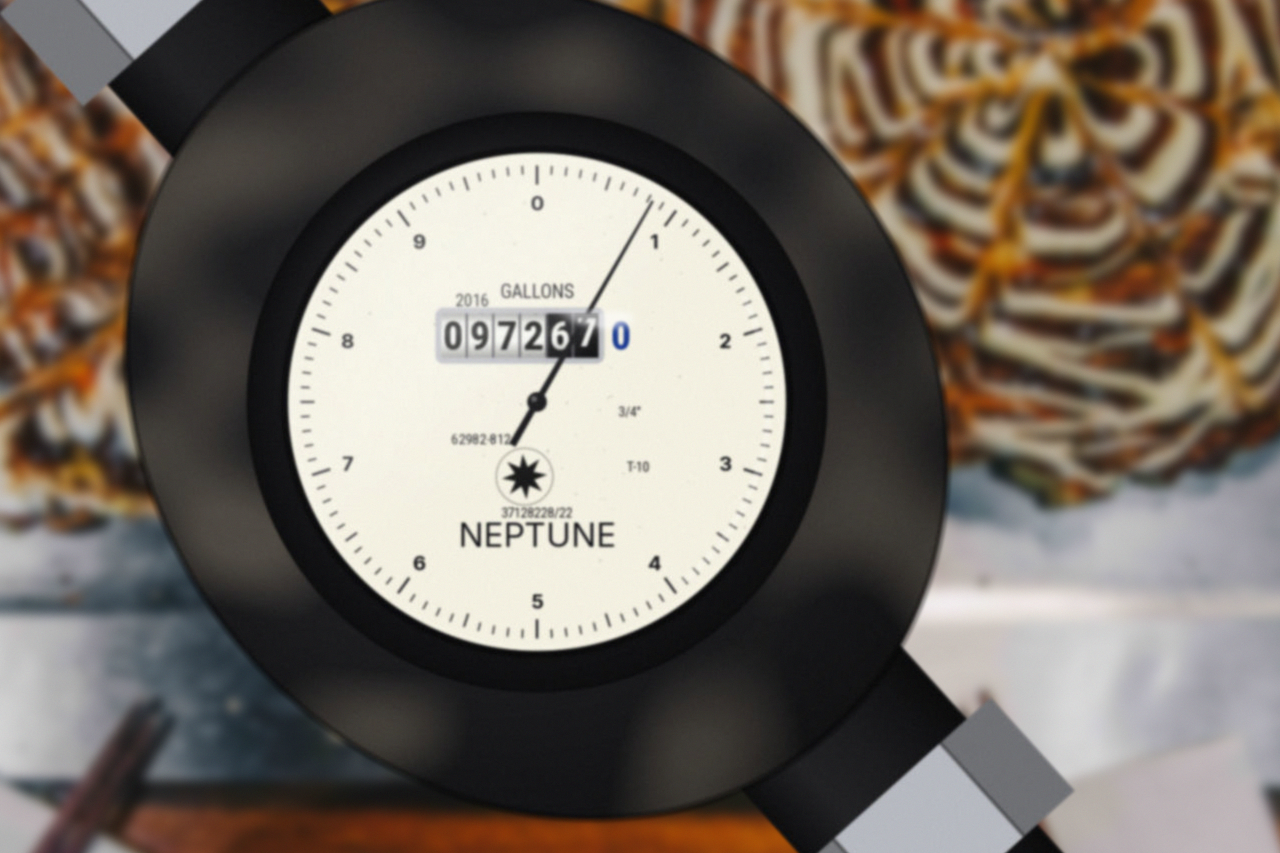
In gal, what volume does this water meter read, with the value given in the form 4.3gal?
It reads 972670.8gal
